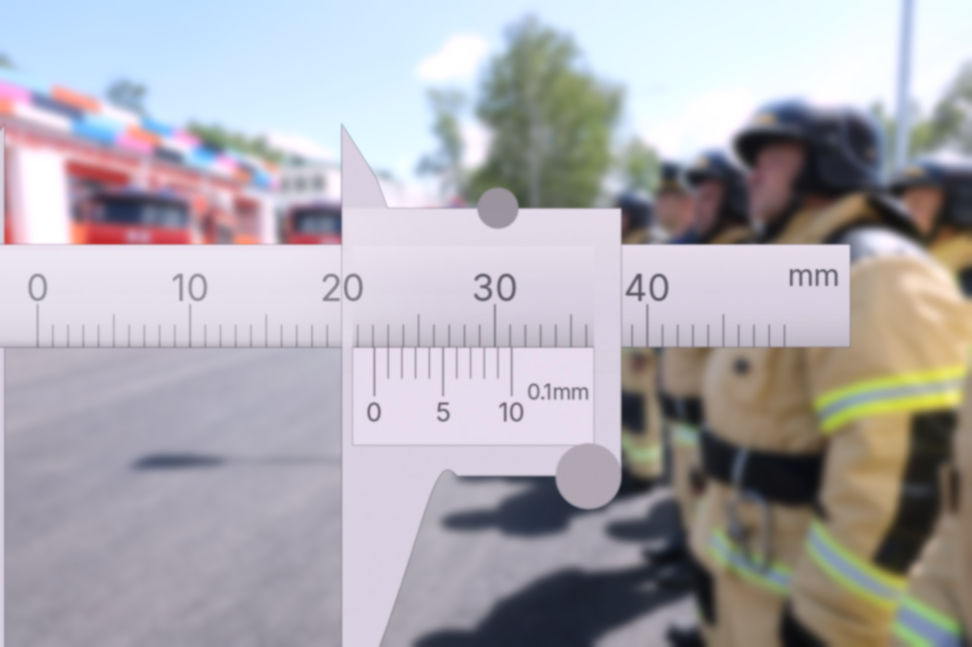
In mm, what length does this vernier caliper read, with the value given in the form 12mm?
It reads 22.1mm
